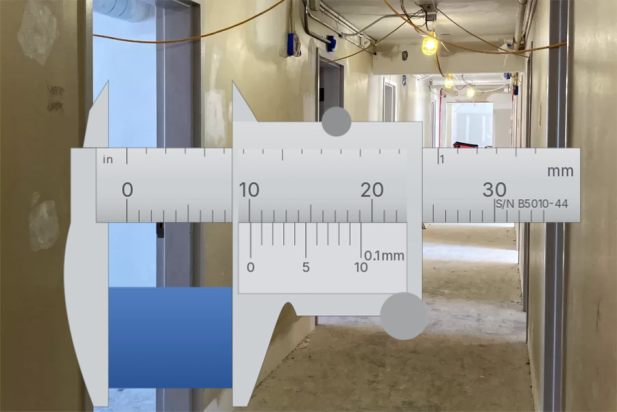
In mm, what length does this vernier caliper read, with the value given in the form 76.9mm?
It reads 10.1mm
